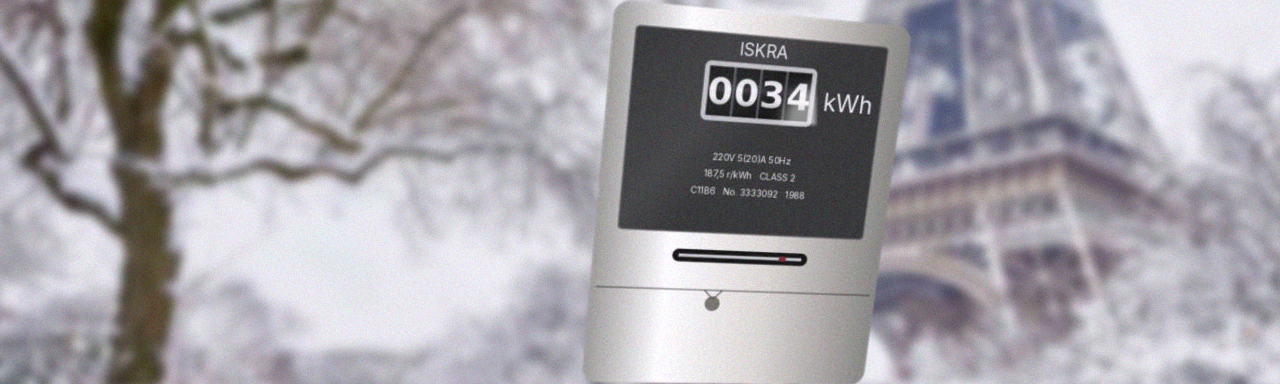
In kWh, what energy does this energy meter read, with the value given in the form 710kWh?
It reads 34kWh
